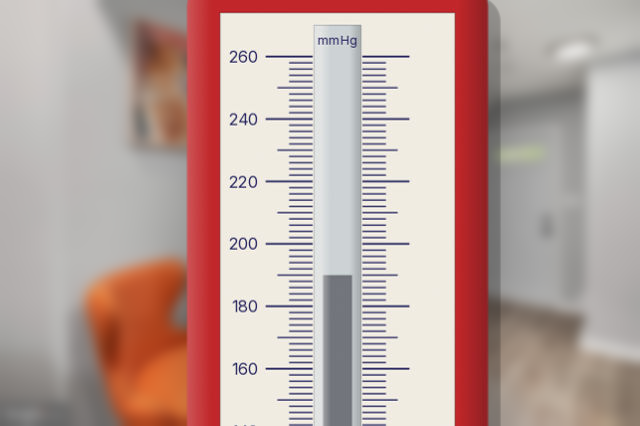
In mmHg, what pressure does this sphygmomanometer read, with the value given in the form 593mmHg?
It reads 190mmHg
